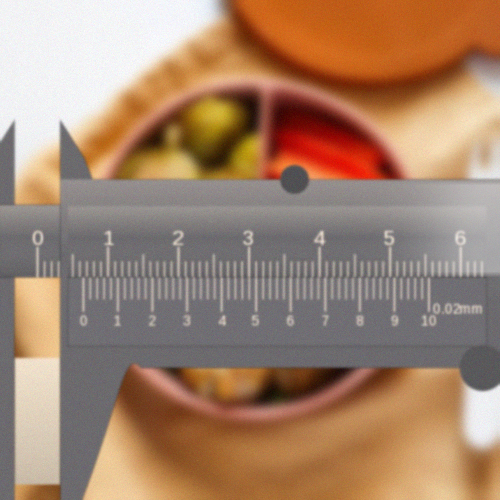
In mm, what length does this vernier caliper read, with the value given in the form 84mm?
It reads 6.5mm
